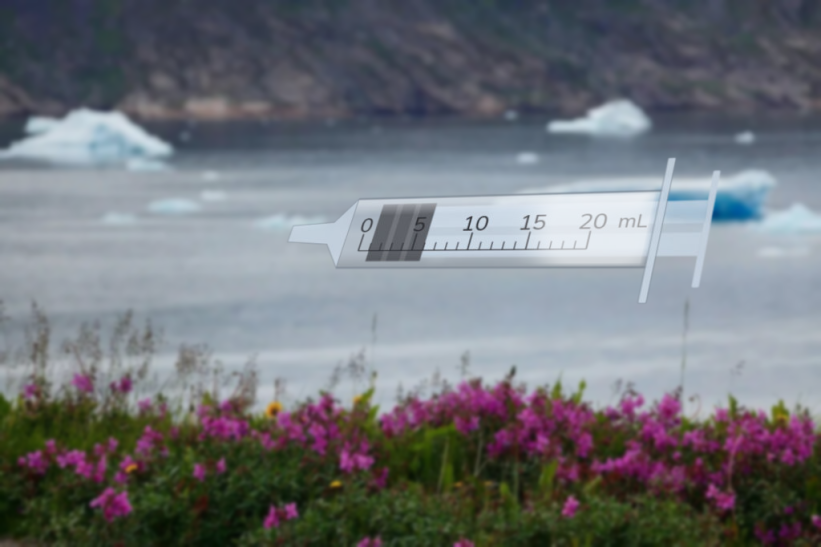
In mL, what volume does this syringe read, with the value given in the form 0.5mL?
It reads 1mL
